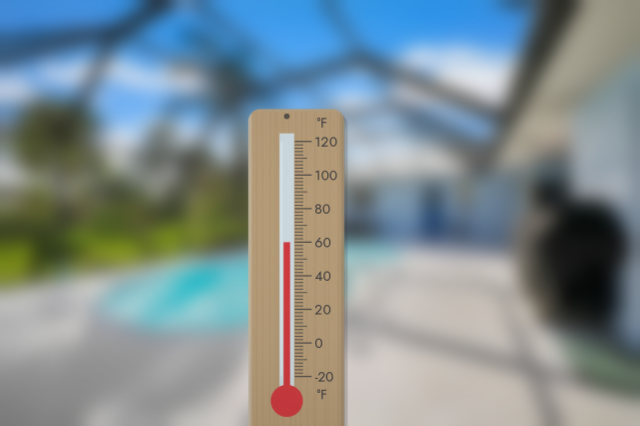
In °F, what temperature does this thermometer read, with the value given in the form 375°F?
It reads 60°F
